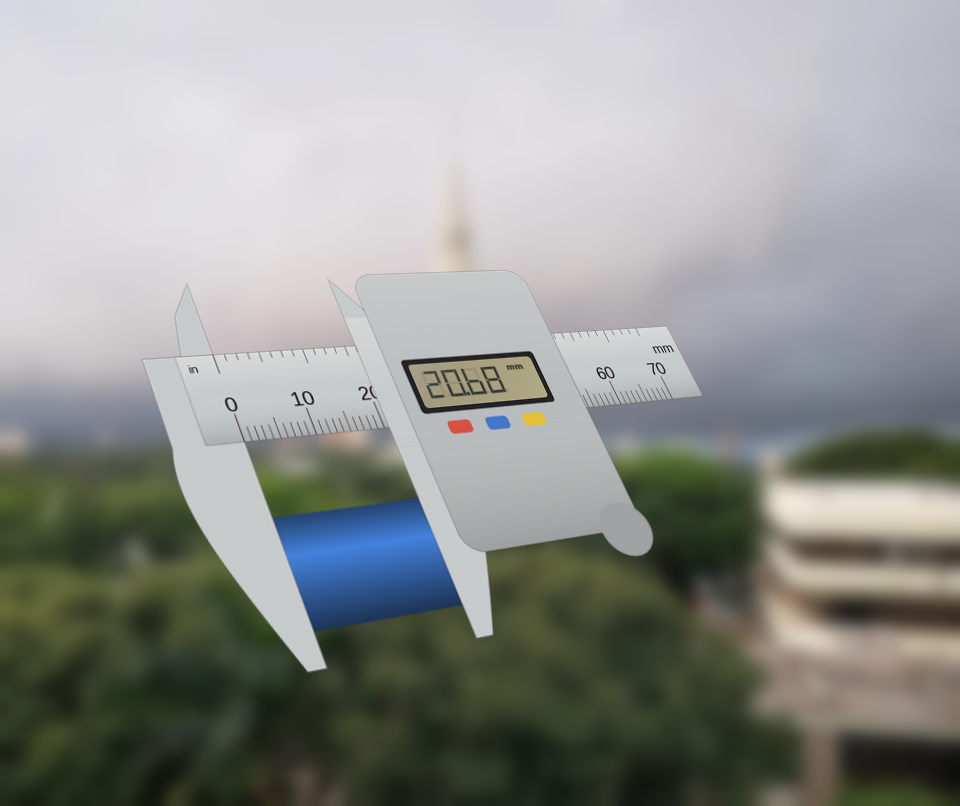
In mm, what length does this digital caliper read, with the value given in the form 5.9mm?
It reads 20.68mm
